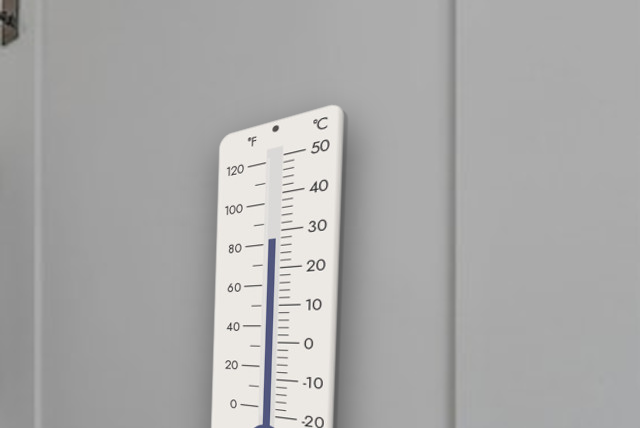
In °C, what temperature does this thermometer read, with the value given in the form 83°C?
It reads 28°C
